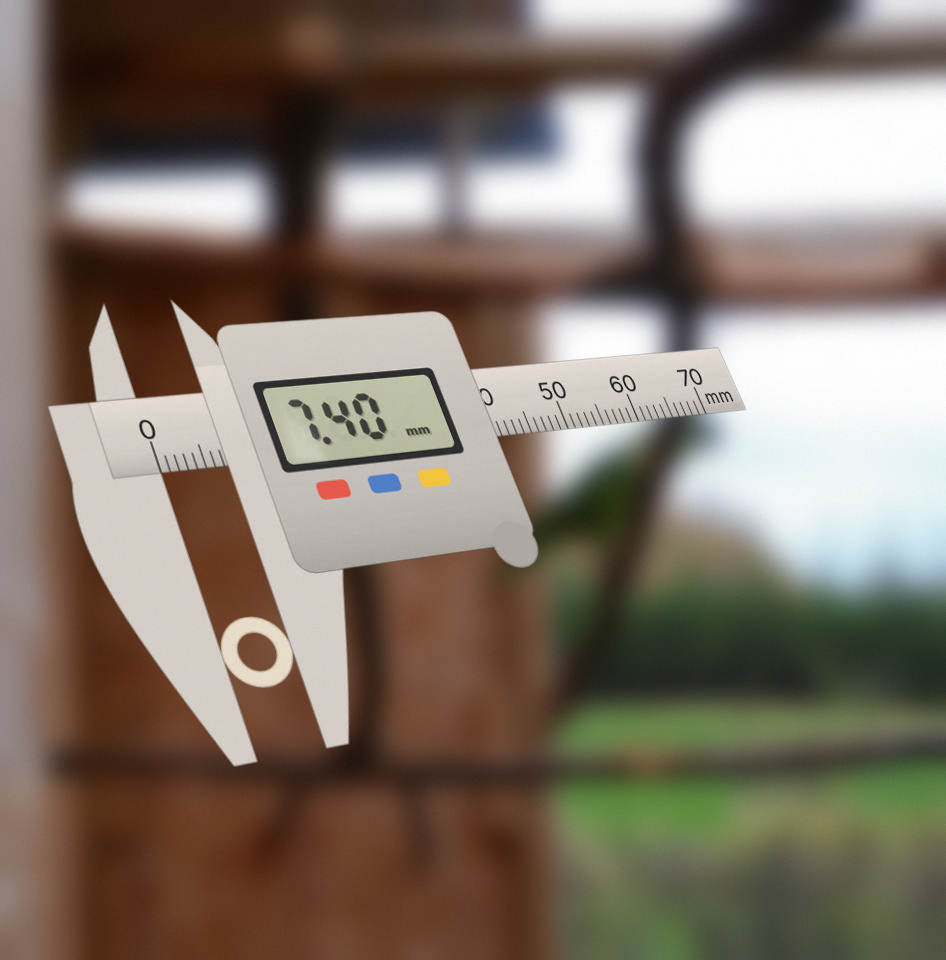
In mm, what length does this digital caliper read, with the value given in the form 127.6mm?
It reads 7.40mm
